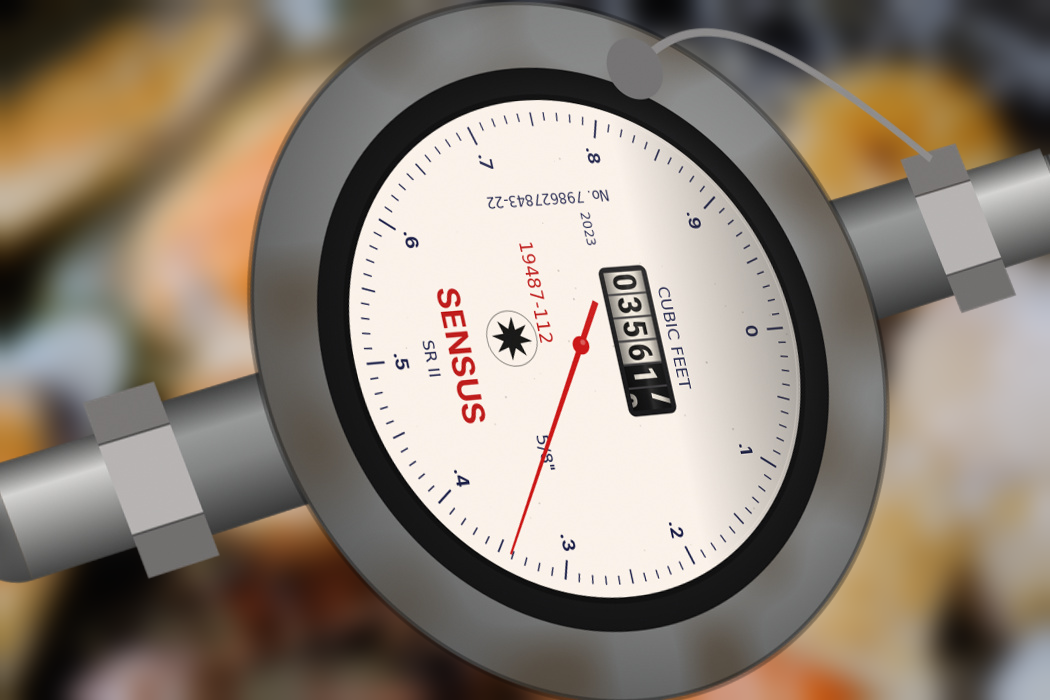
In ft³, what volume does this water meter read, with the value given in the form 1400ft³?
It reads 35617.34ft³
